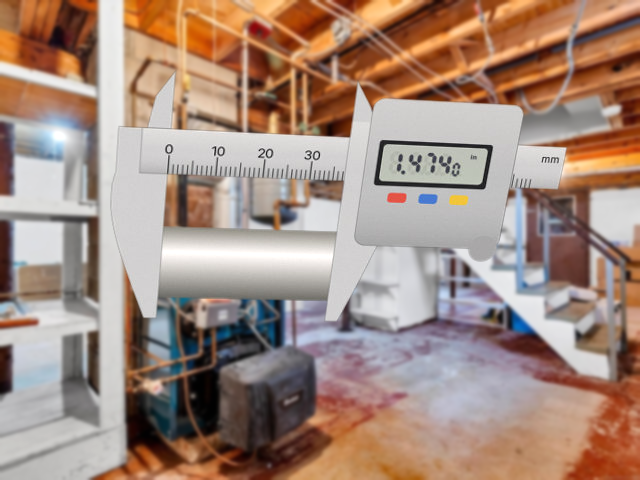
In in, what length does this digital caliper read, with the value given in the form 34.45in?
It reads 1.4740in
